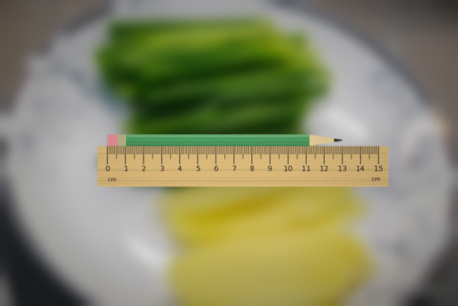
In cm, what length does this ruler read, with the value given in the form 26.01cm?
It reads 13cm
